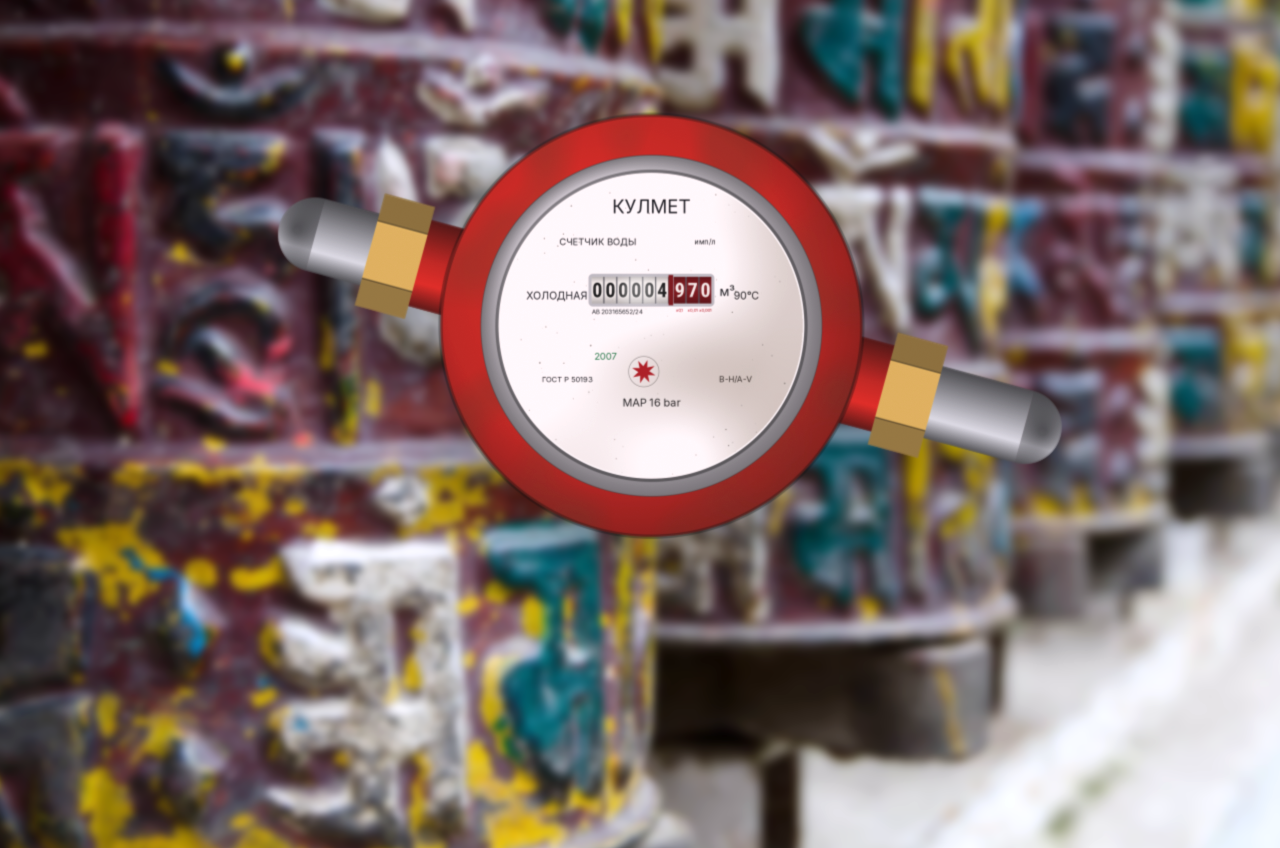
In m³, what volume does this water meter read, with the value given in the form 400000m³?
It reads 4.970m³
